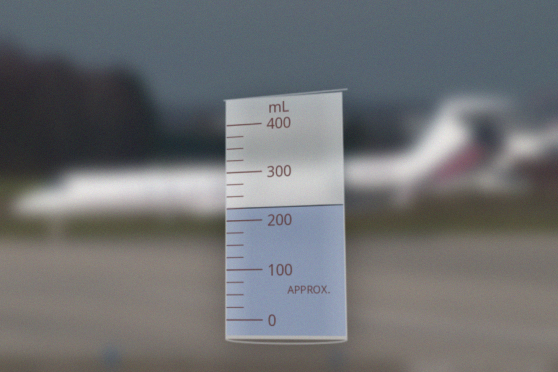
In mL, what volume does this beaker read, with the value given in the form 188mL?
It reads 225mL
